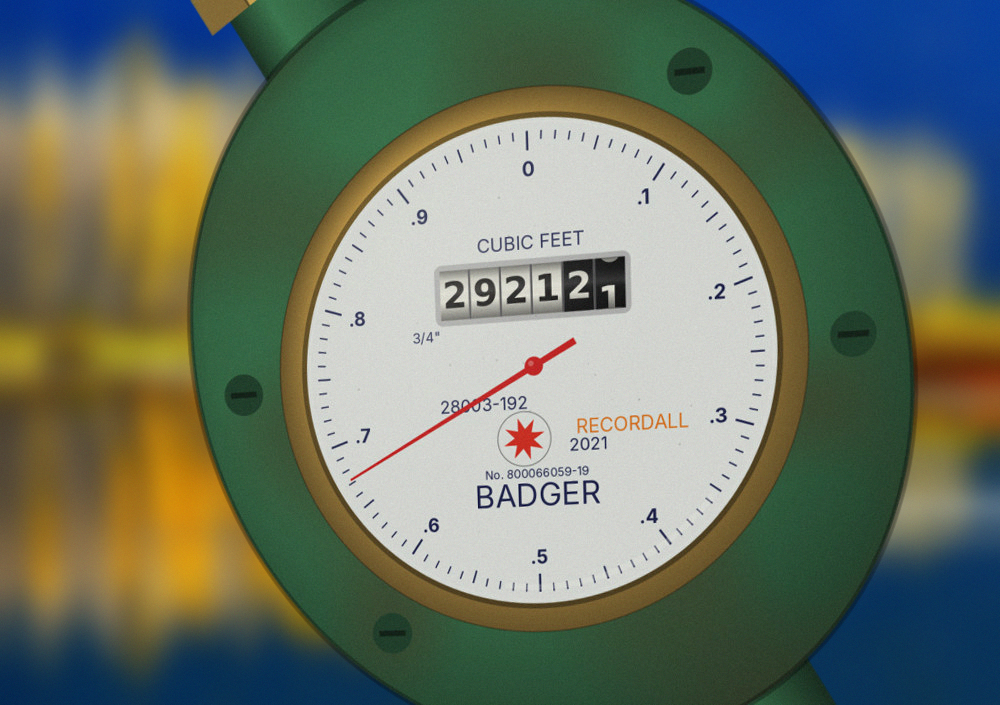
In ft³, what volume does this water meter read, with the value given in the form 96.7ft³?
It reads 292120.67ft³
